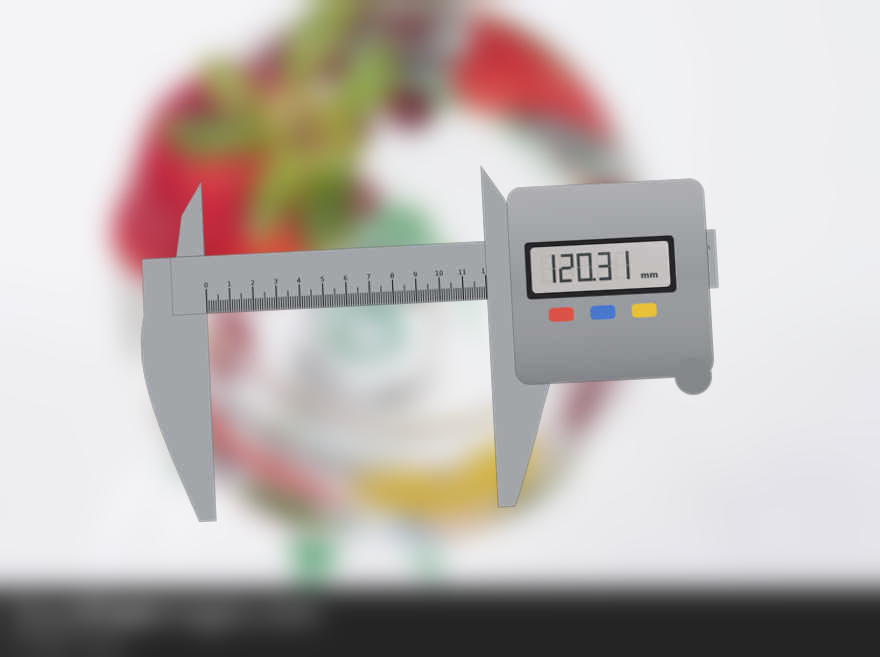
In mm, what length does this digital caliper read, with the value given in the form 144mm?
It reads 120.31mm
